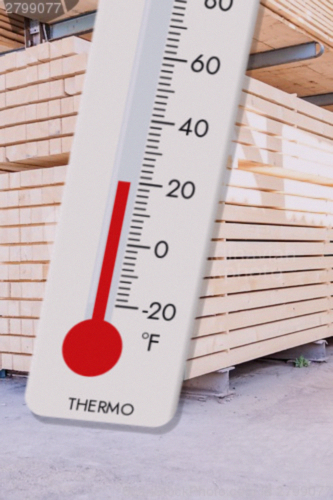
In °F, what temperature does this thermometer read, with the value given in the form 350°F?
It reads 20°F
